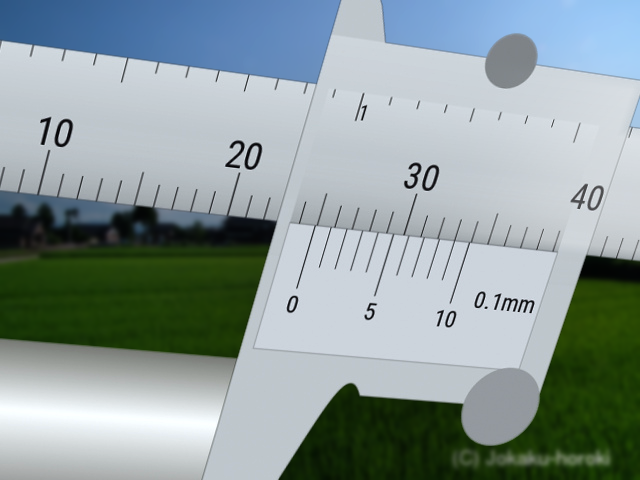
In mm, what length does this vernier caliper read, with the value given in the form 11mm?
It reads 24.9mm
